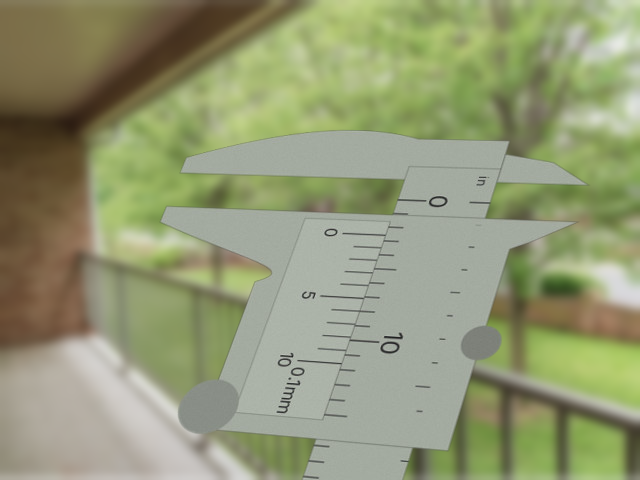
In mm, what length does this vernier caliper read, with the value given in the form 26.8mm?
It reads 2.6mm
